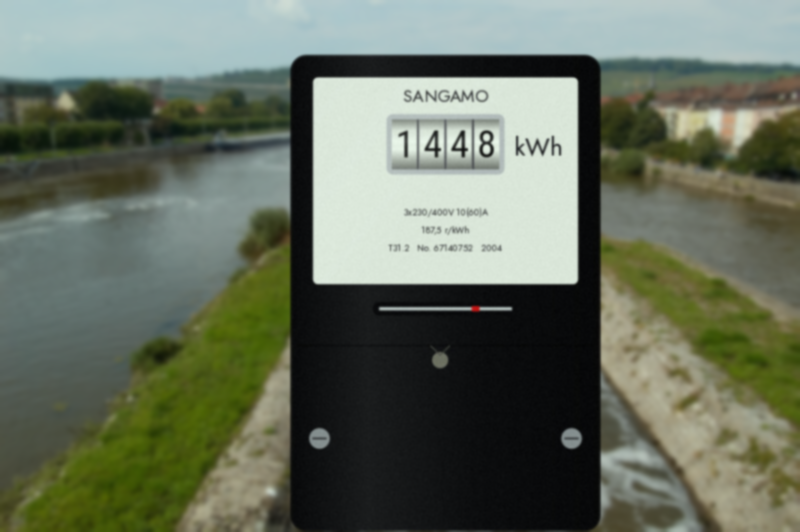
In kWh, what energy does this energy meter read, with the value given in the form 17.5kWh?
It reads 1448kWh
